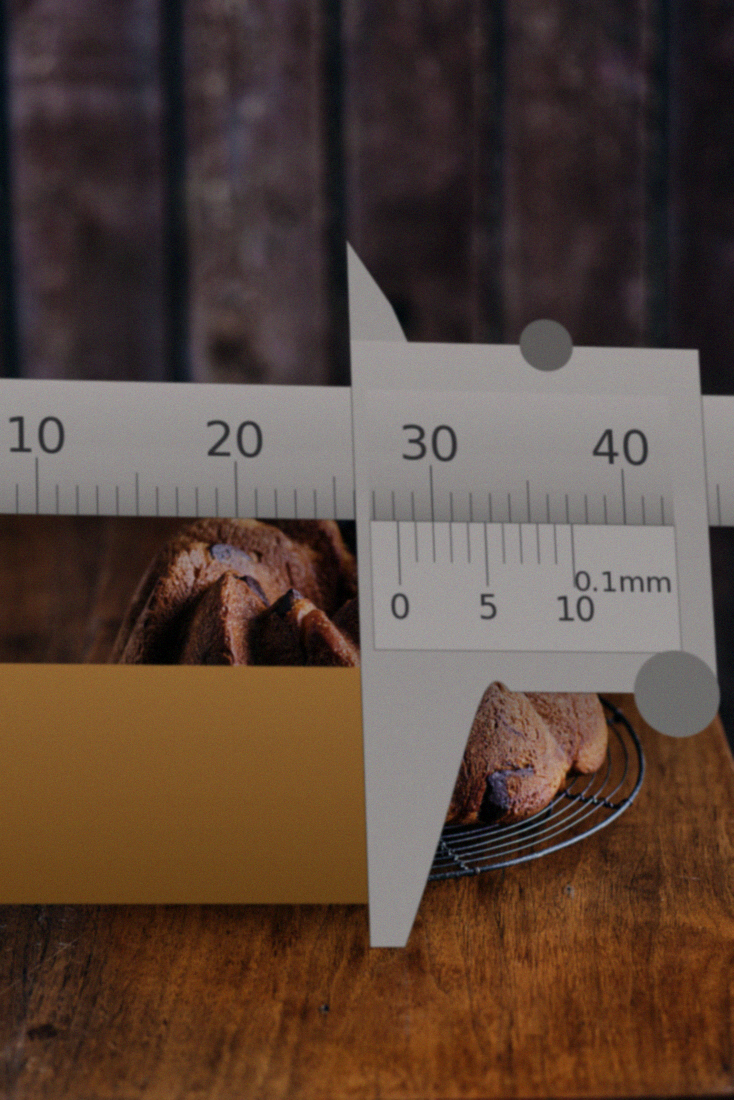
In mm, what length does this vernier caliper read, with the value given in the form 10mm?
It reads 28.2mm
